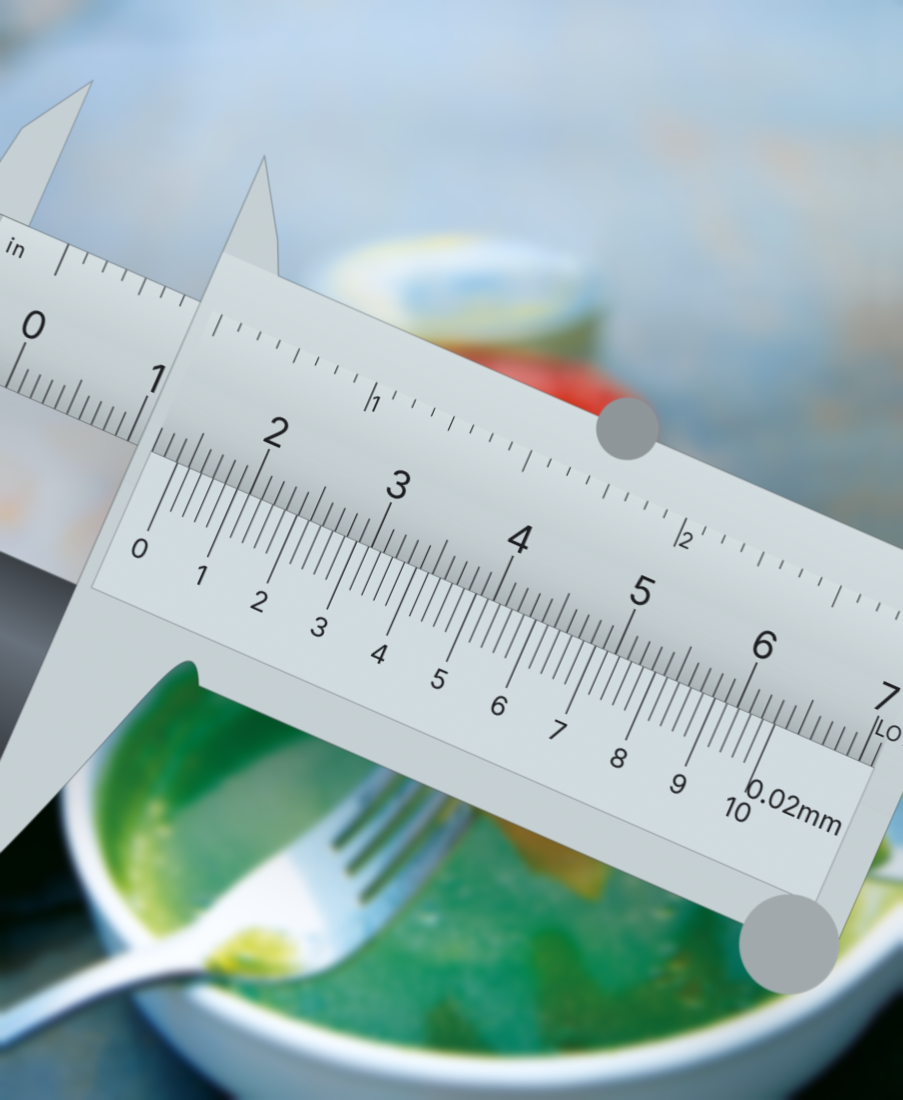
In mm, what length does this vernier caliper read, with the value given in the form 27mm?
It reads 14.1mm
